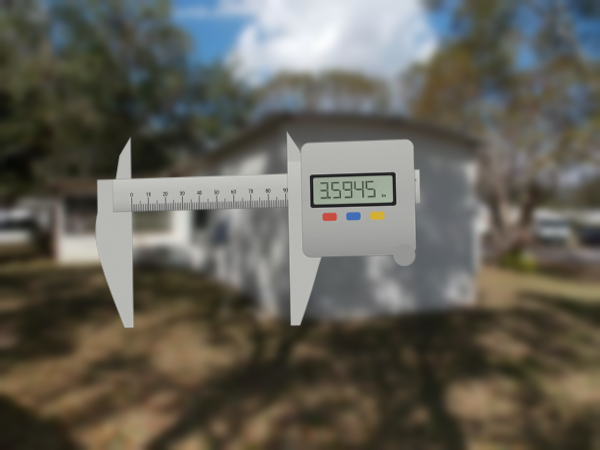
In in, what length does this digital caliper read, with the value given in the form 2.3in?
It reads 3.5945in
